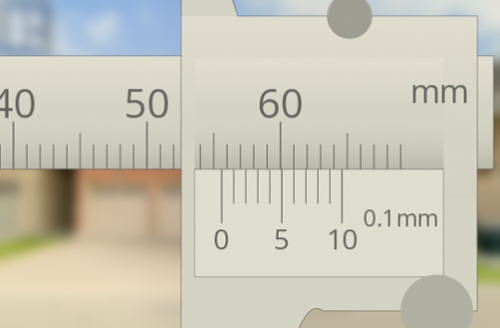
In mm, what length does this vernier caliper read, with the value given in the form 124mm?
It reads 55.6mm
